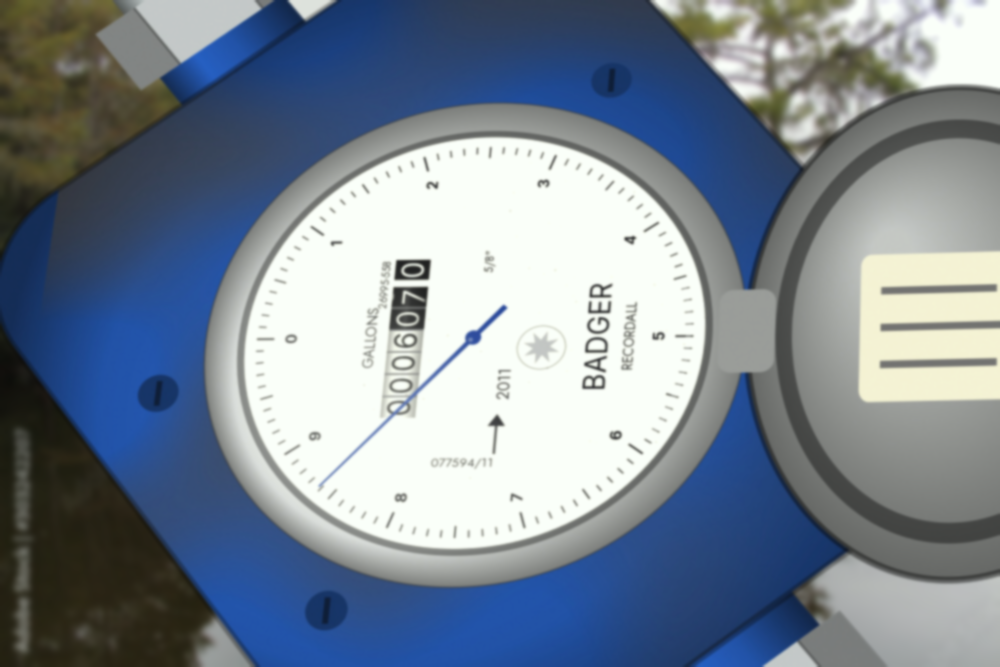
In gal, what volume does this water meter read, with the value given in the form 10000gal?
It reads 6068.6gal
